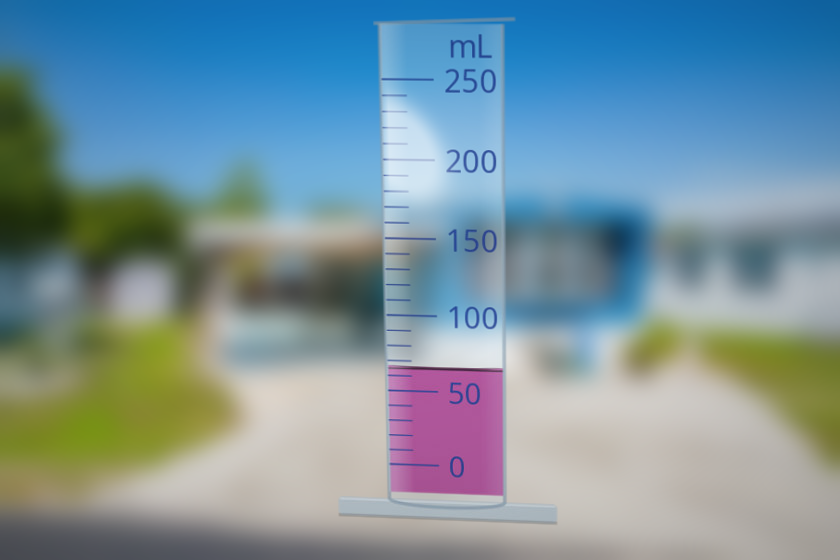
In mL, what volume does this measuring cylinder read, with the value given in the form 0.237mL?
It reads 65mL
